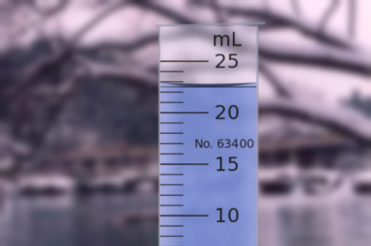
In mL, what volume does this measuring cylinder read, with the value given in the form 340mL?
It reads 22.5mL
